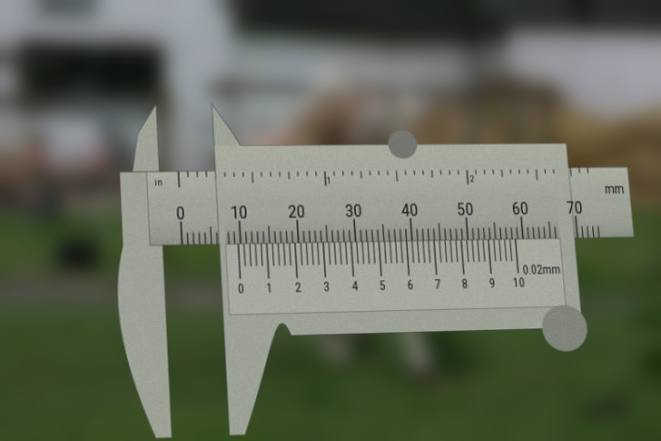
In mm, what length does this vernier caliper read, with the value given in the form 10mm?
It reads 9.6mm
